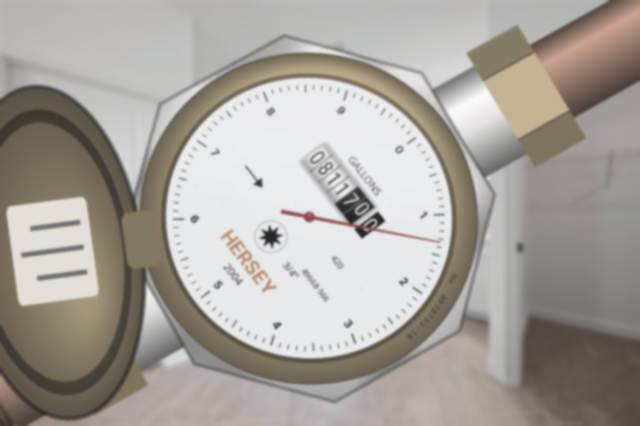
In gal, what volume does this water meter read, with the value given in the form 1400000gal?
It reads 811701.3gal
